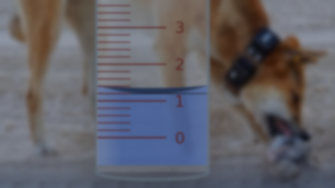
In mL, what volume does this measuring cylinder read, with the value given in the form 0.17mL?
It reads 1.2mL
